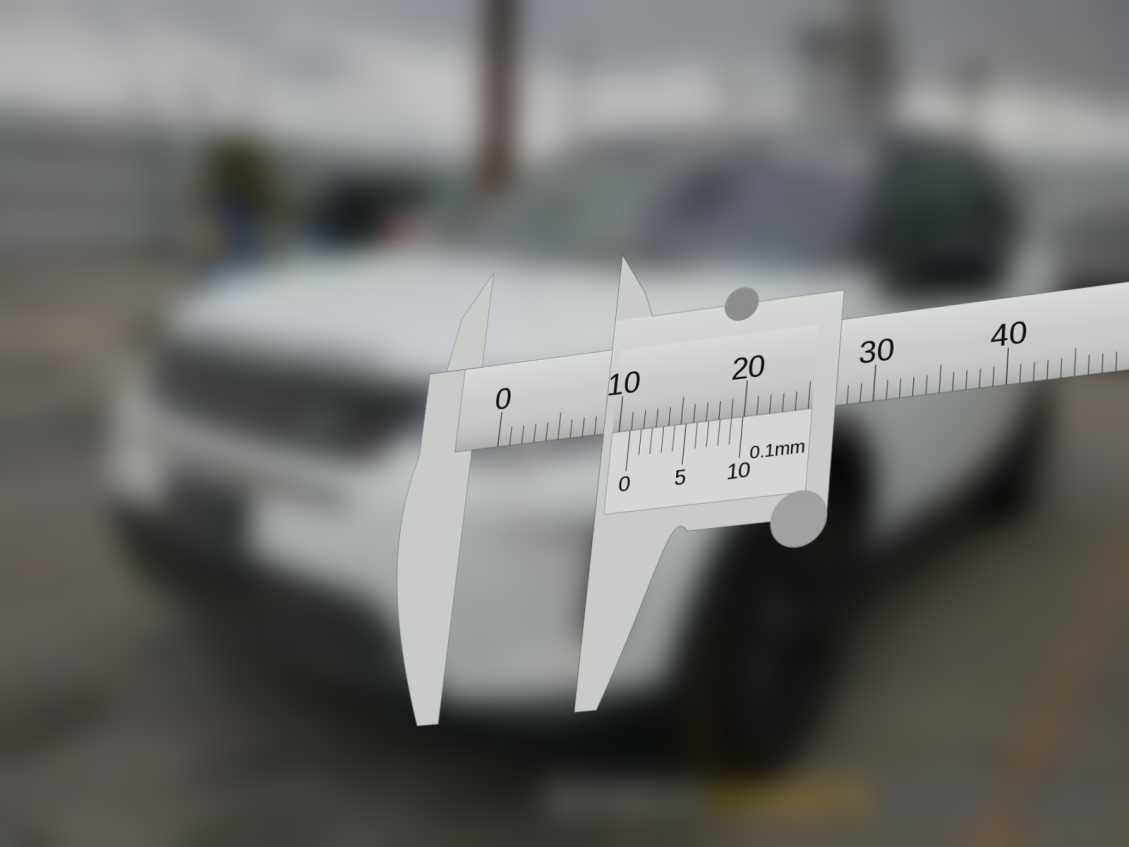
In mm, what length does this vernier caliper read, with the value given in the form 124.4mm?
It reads 10.9mm
